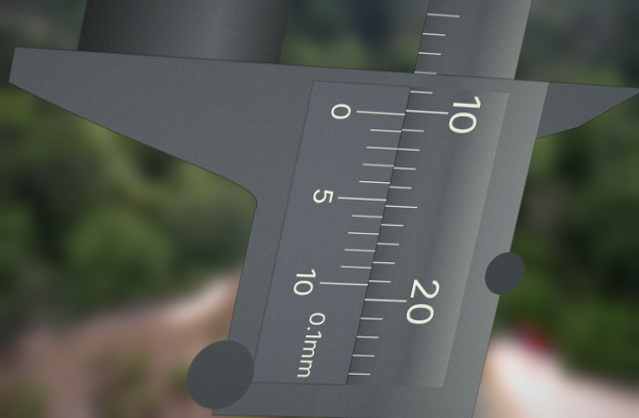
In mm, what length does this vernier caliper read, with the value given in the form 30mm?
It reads 10.2mm
